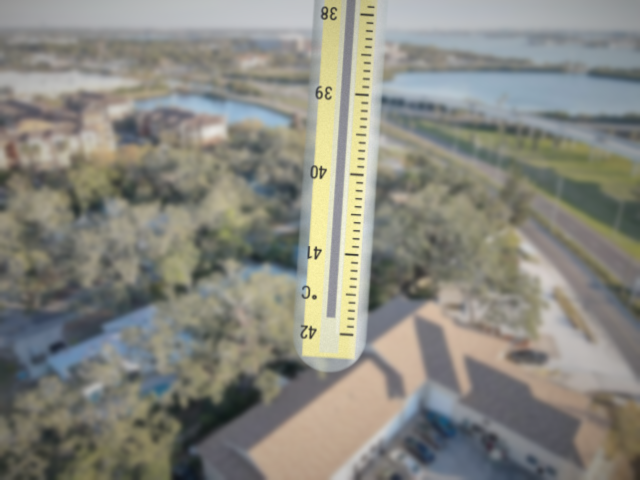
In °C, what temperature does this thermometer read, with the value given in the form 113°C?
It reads 41.8°C
